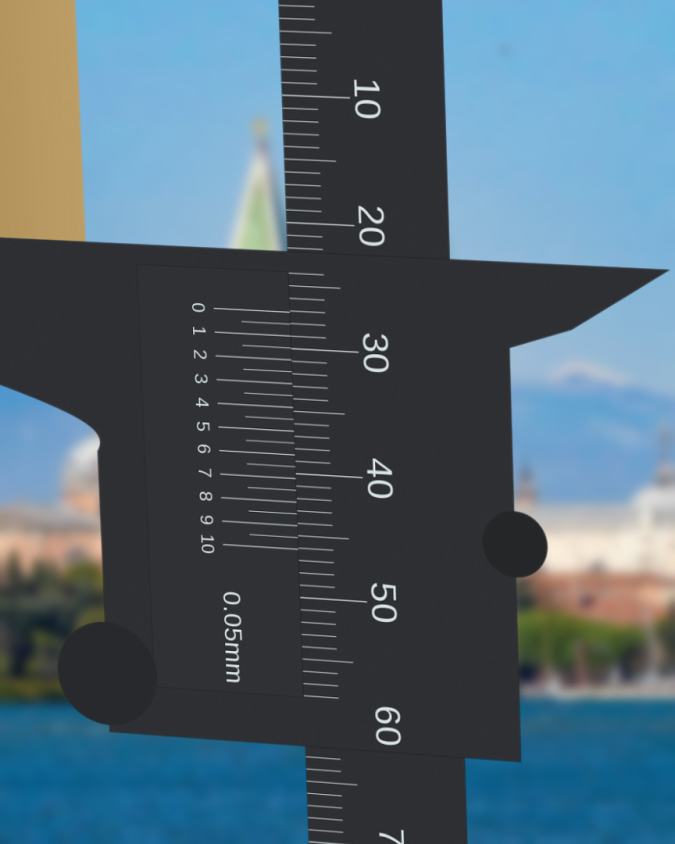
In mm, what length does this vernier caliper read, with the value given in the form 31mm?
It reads 27.1mm
